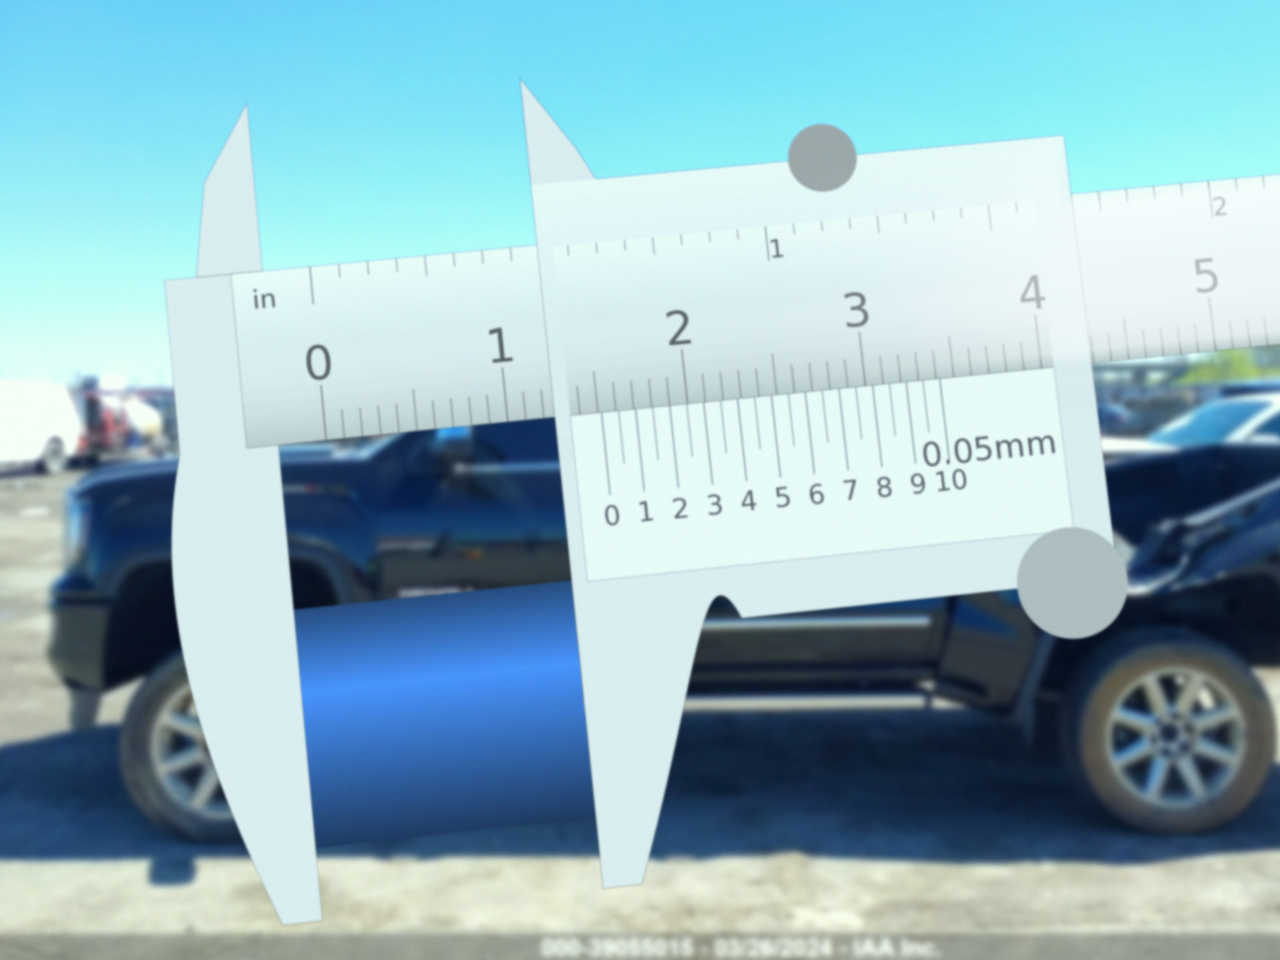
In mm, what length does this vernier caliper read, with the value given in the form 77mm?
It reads 15.2mm
